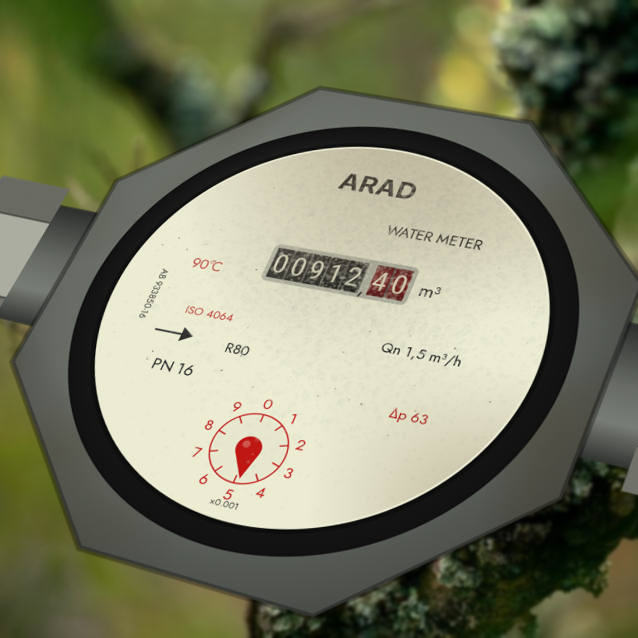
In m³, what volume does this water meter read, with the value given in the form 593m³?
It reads 912.404m³
